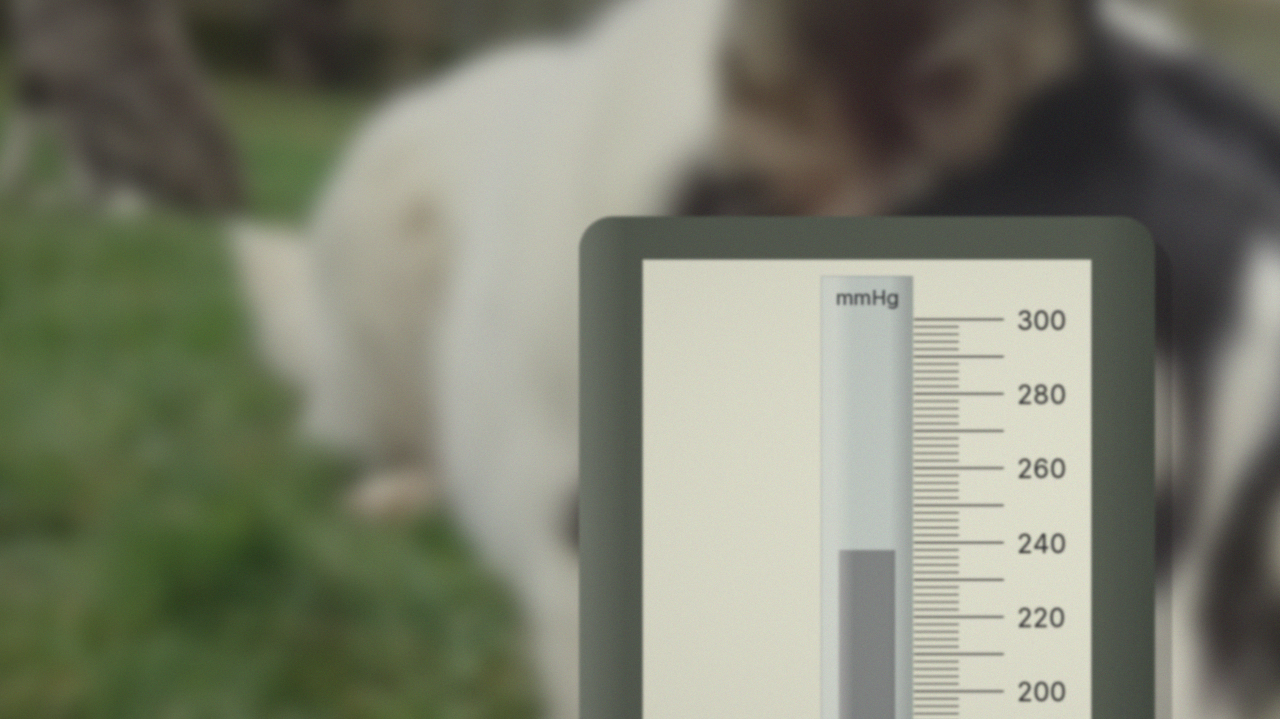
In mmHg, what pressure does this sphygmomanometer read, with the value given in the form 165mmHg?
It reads 238mmHg
